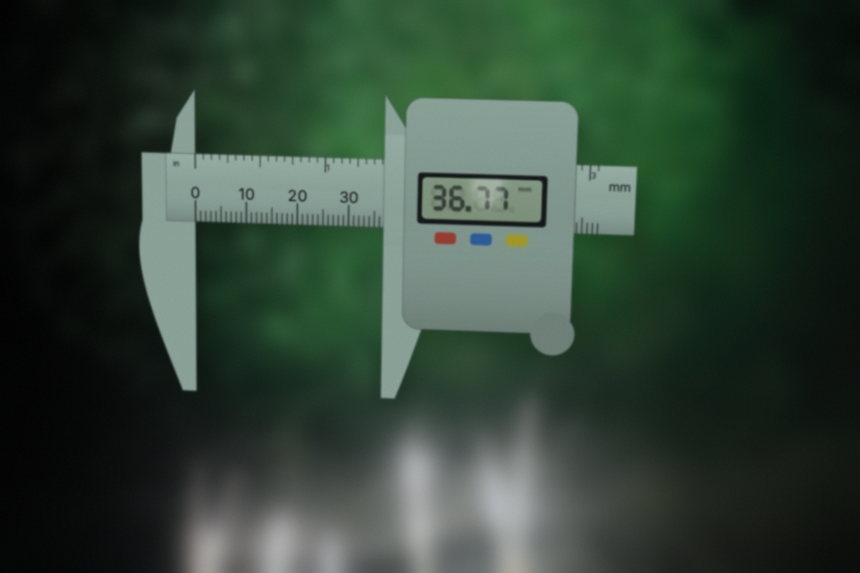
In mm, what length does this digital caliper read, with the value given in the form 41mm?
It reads 36.77mm
